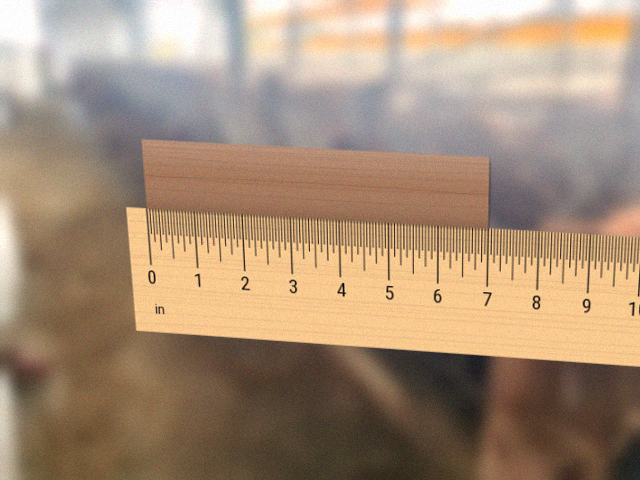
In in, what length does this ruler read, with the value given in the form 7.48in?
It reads 7in
